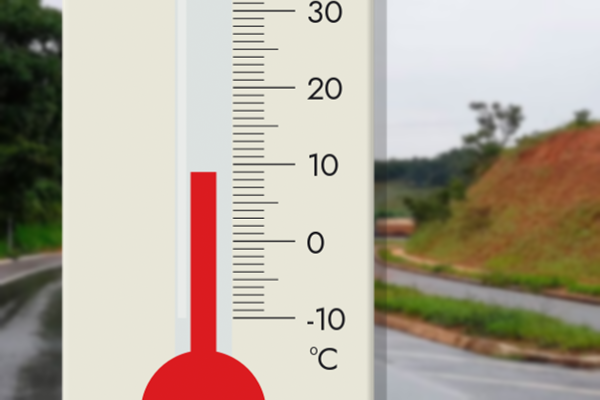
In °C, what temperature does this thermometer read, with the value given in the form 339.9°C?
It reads 9°C
